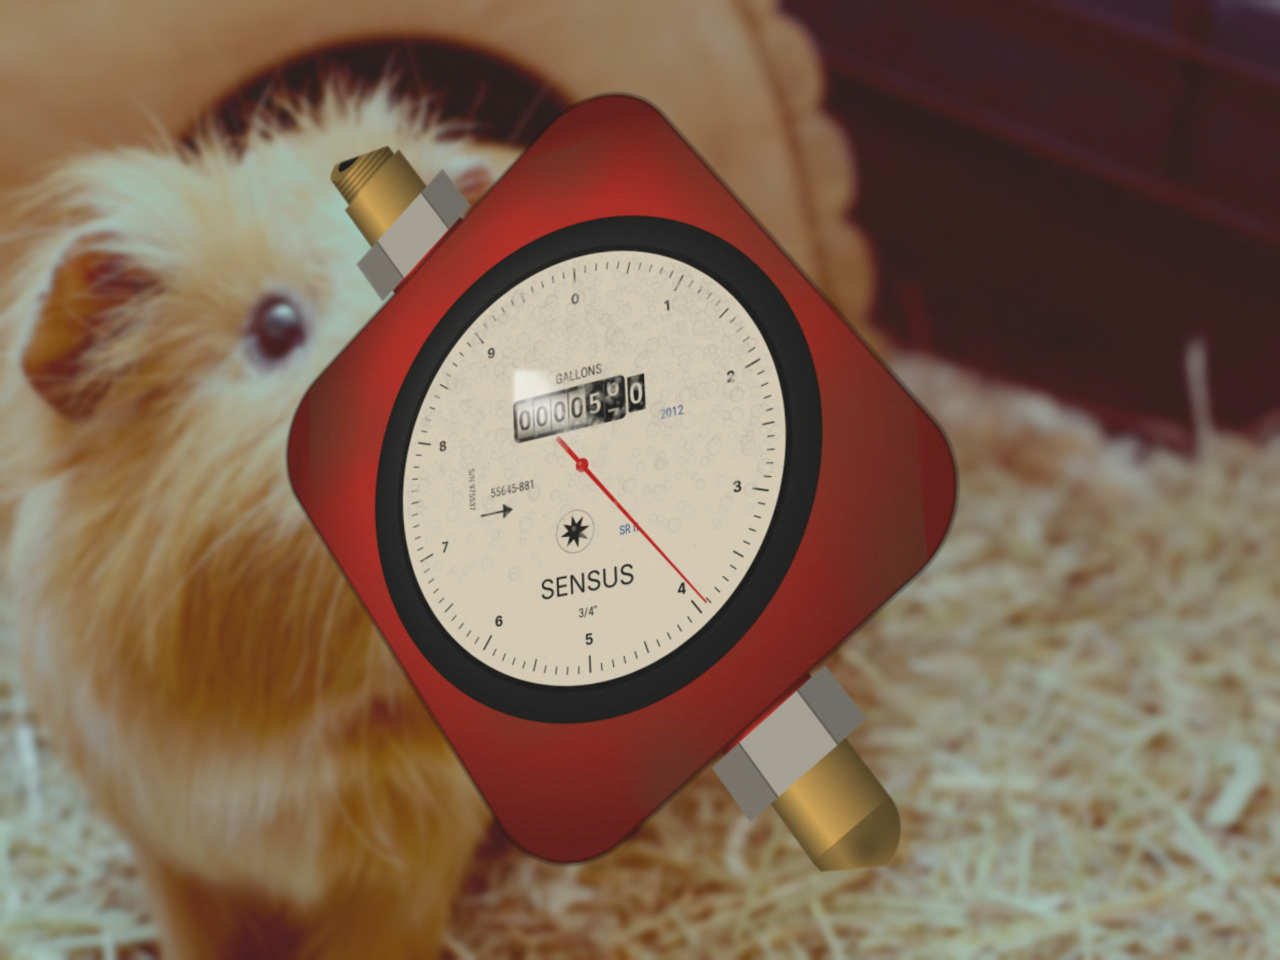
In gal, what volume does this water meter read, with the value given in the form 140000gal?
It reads 563.9gal
